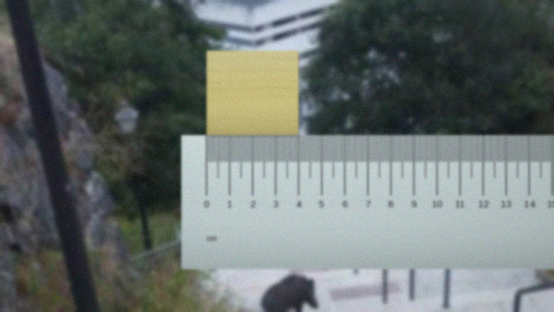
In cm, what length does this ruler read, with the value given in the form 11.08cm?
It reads 4cm
